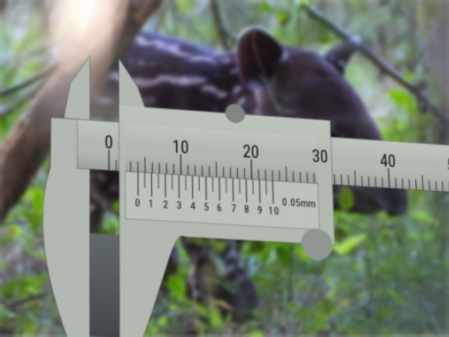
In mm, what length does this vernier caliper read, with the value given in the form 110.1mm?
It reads 4.0mm
